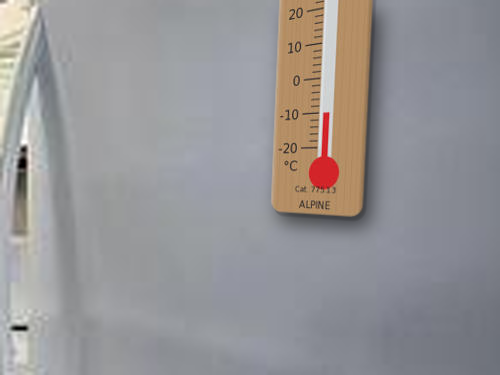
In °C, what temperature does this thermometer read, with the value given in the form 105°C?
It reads -10°C
